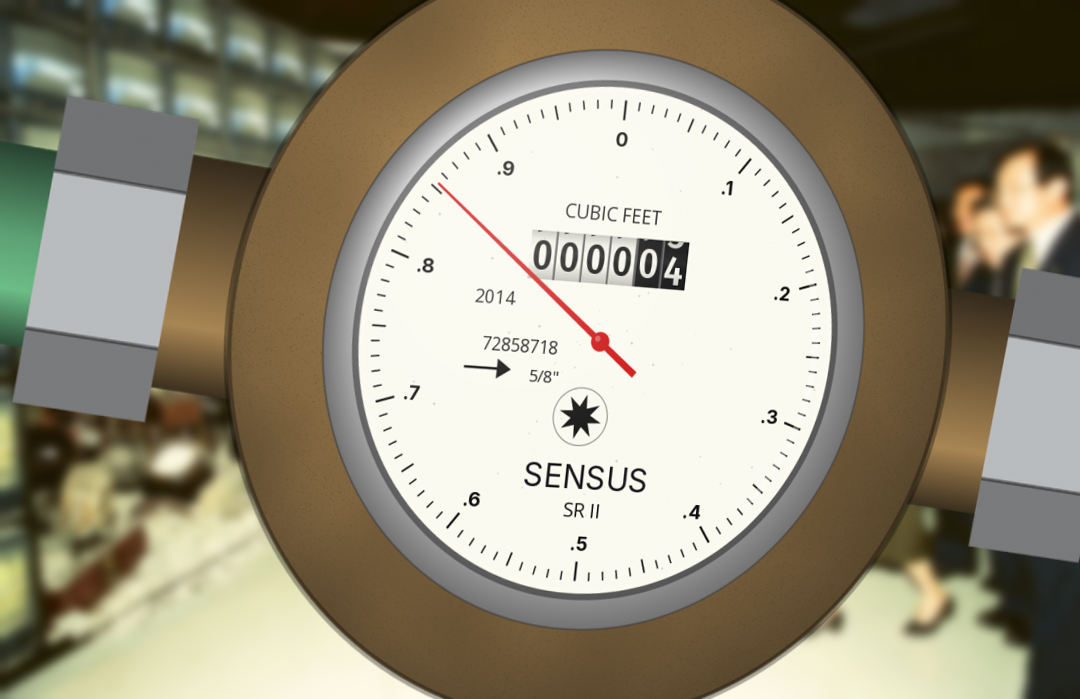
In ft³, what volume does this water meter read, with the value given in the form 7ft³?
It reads 3.85ft³
